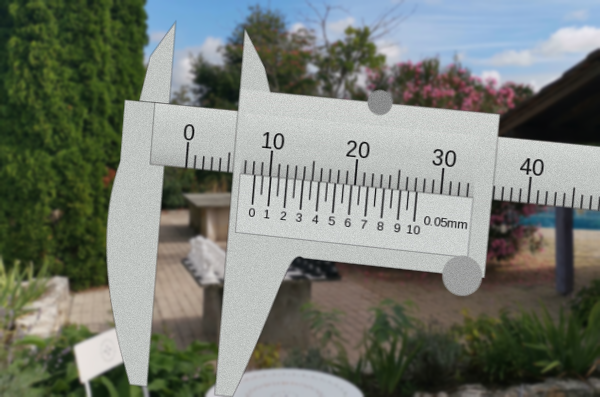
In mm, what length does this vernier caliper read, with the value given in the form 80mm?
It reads 8.2mm
